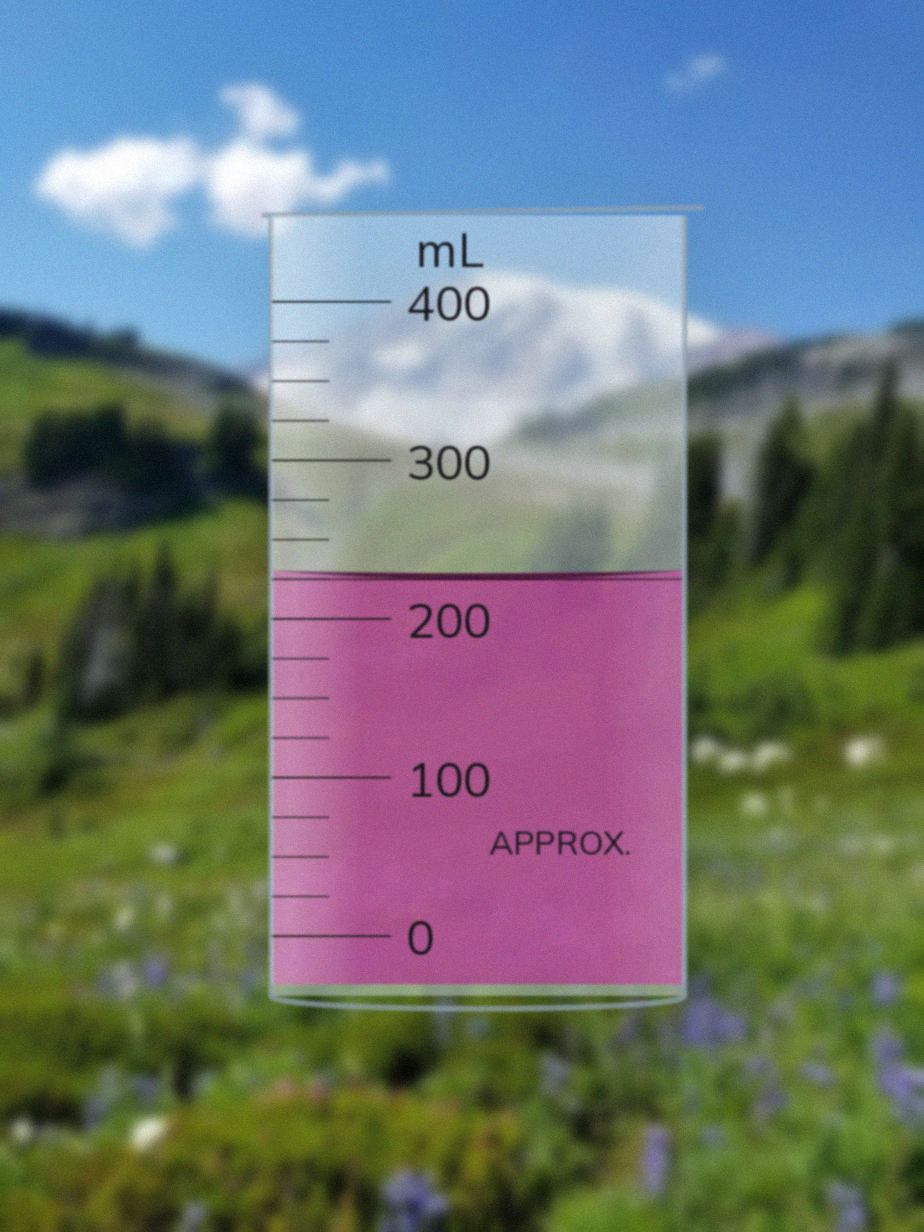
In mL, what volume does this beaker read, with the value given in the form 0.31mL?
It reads 225mL
